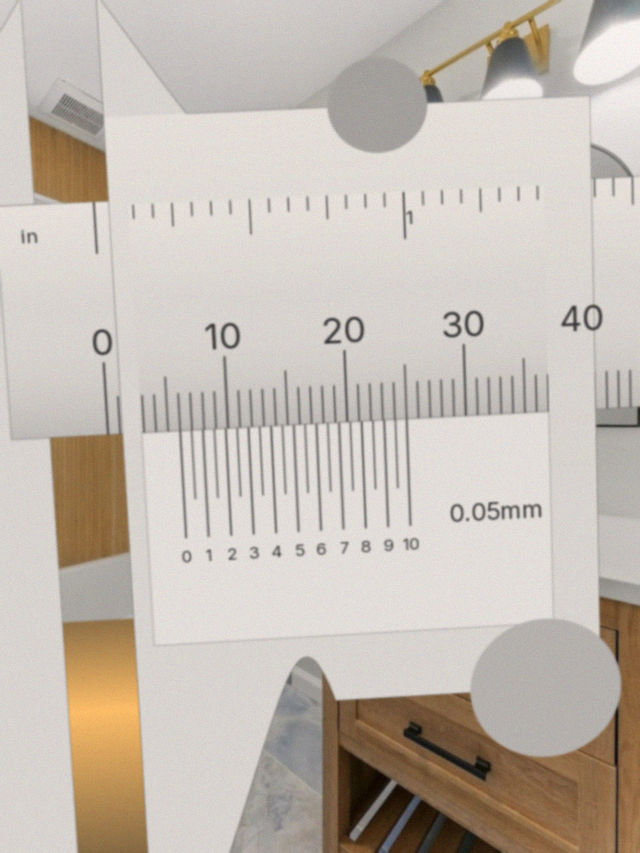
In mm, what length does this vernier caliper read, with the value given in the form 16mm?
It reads 6.0mm
